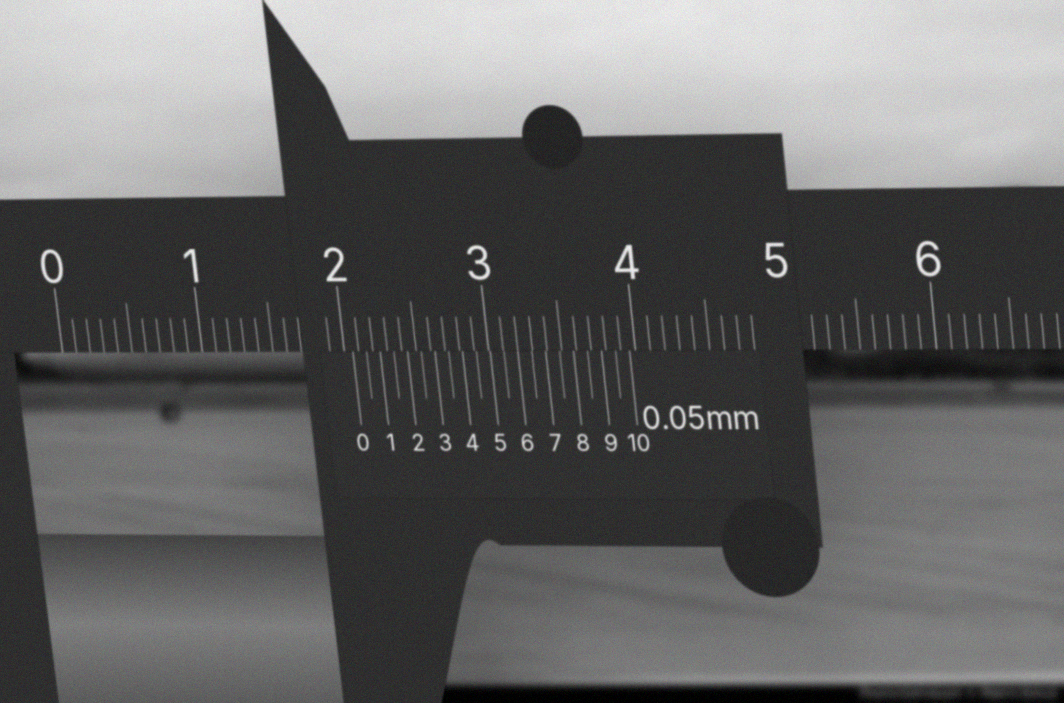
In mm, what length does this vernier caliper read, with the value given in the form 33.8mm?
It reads 20.6mm
